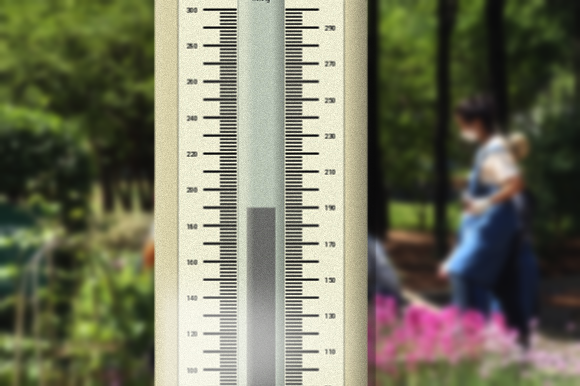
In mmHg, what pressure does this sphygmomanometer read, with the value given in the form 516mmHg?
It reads 190mmHg
